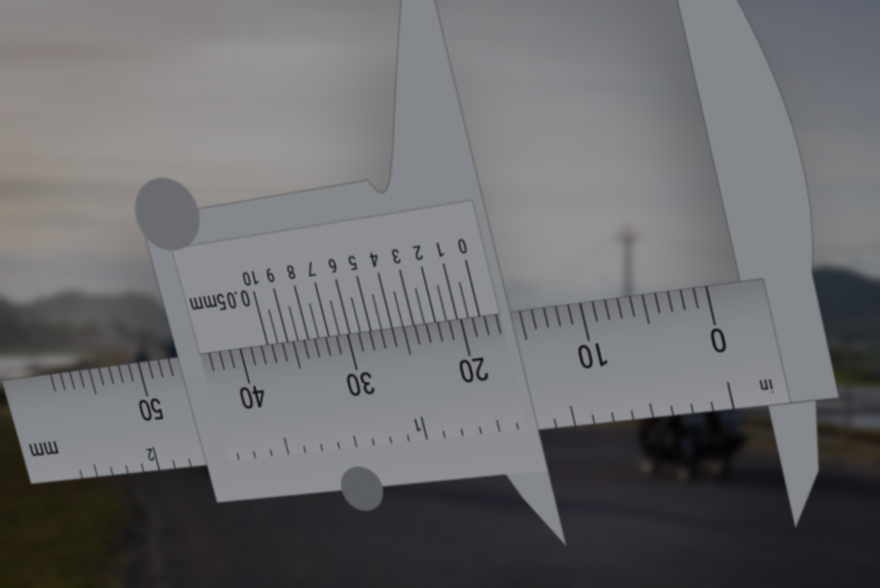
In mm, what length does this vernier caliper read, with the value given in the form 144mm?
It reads 18.4mm
